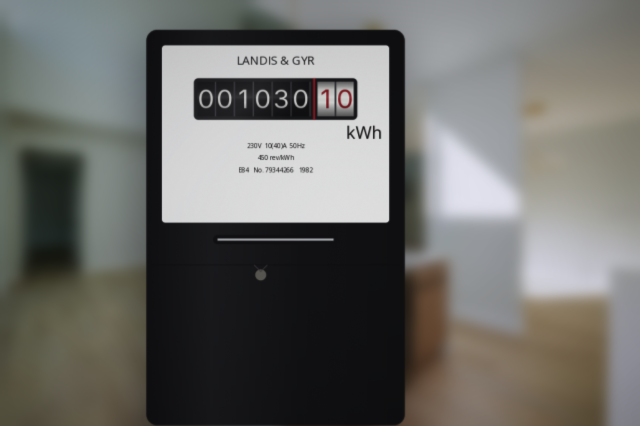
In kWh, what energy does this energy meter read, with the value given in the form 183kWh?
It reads 1030.10kWh
